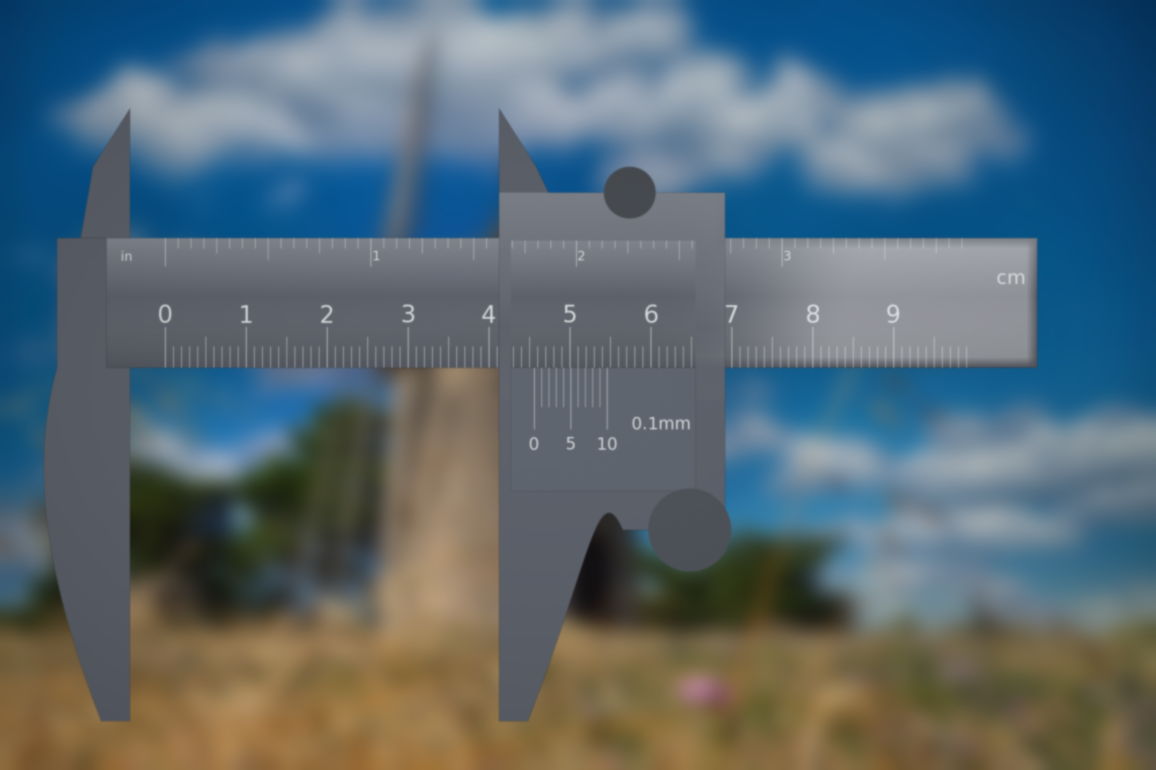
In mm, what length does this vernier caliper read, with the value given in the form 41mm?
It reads 45.6mm
